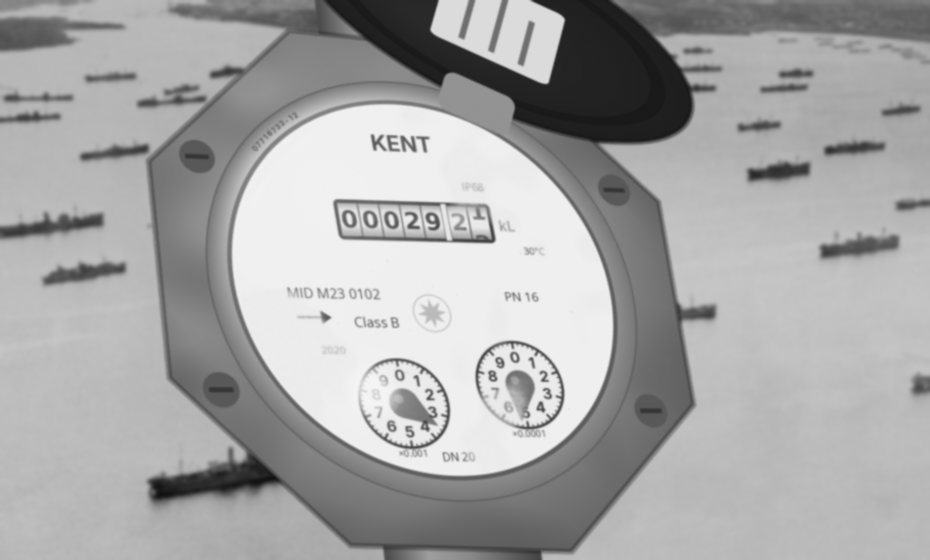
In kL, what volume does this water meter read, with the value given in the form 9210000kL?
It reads 29.2135kL
